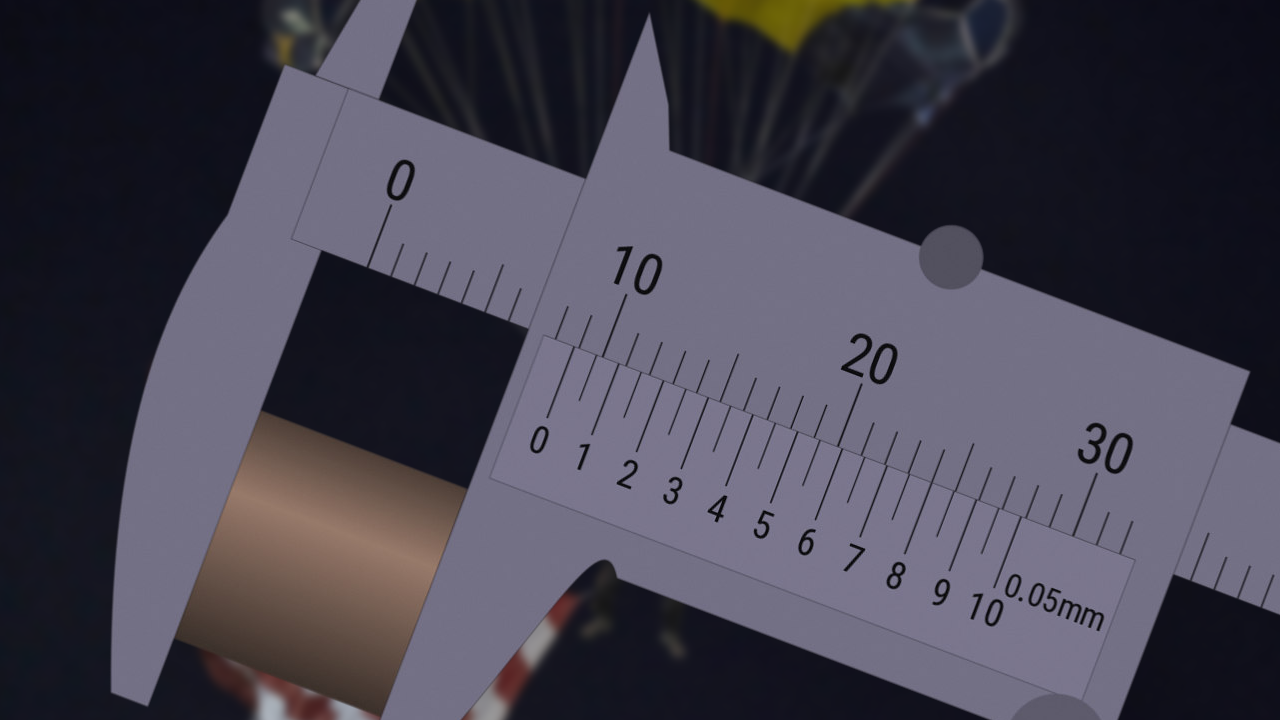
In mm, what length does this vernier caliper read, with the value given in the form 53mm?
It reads 8.80mm
